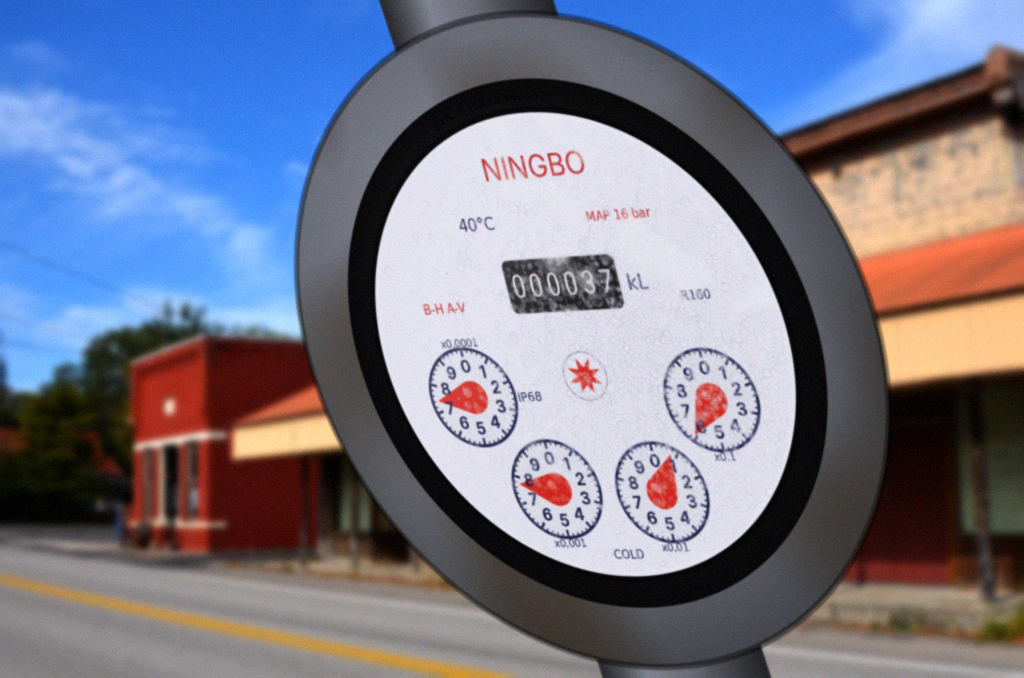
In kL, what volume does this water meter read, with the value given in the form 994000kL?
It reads 37.6077kL
